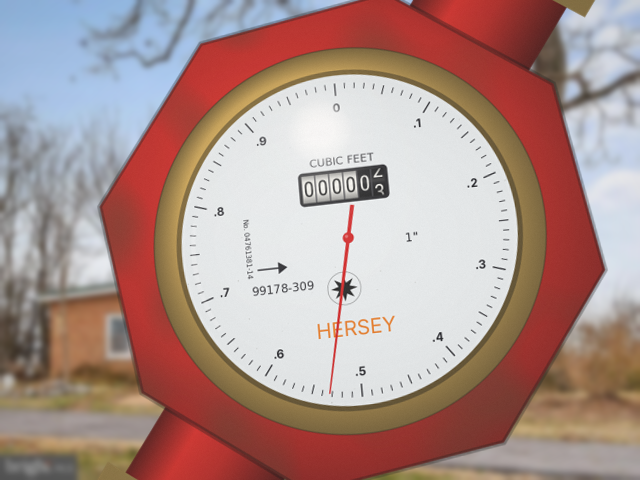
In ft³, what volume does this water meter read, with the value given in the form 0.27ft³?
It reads 2.53ft³
